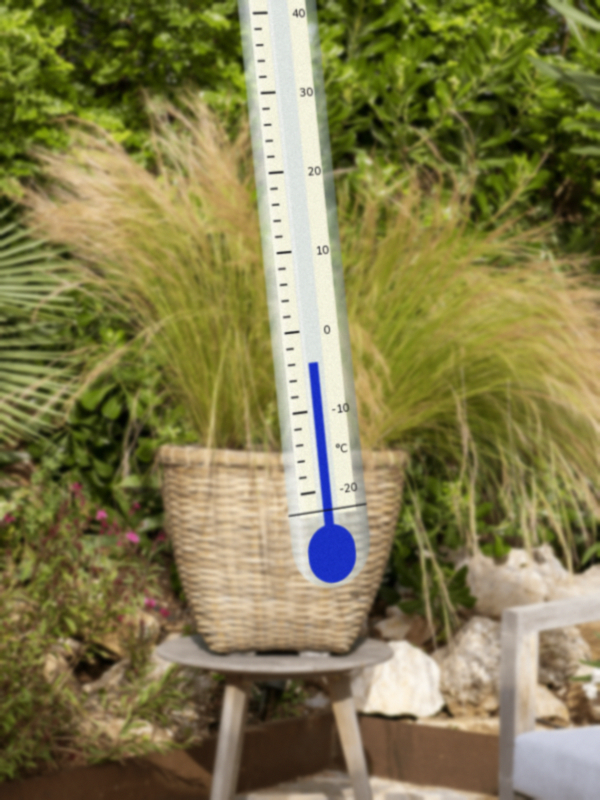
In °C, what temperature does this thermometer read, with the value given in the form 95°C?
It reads -4°C
